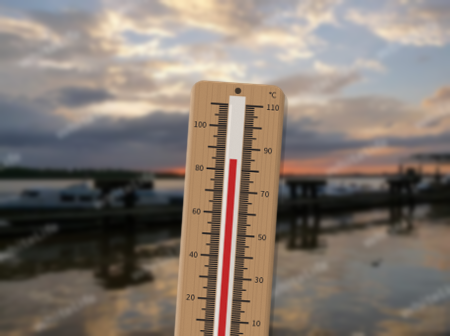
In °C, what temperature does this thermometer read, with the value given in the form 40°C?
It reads 85°C
